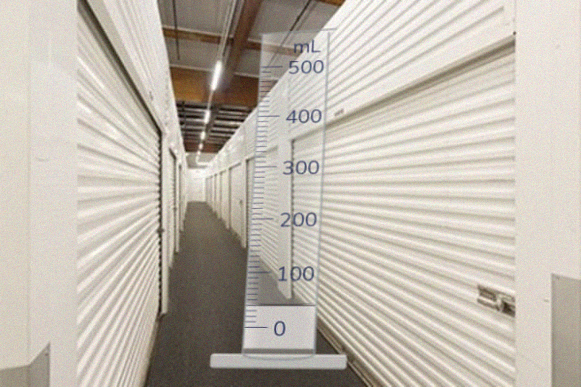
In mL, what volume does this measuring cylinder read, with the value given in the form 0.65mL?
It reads 40mL
